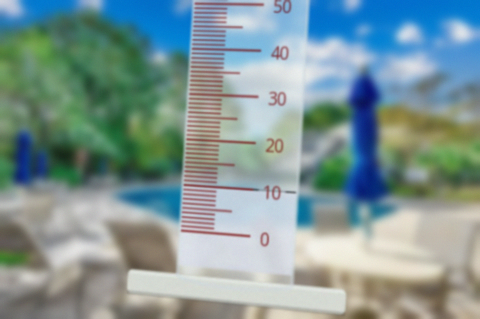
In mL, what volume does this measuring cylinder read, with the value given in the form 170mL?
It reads 10mL
